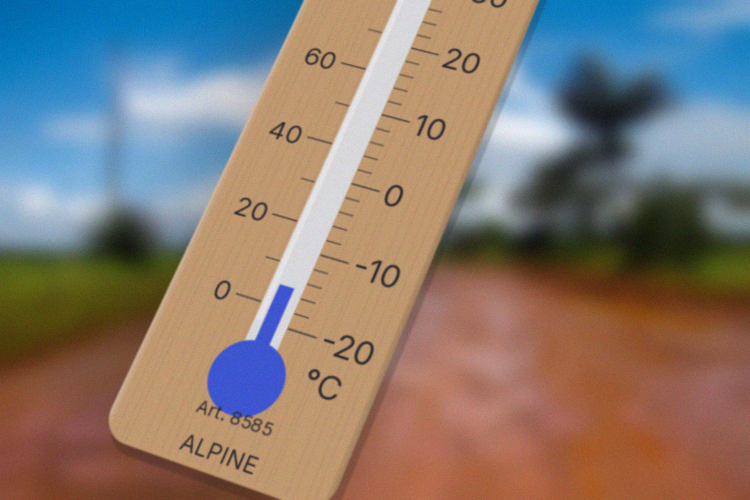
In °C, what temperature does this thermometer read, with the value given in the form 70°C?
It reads -15°C
